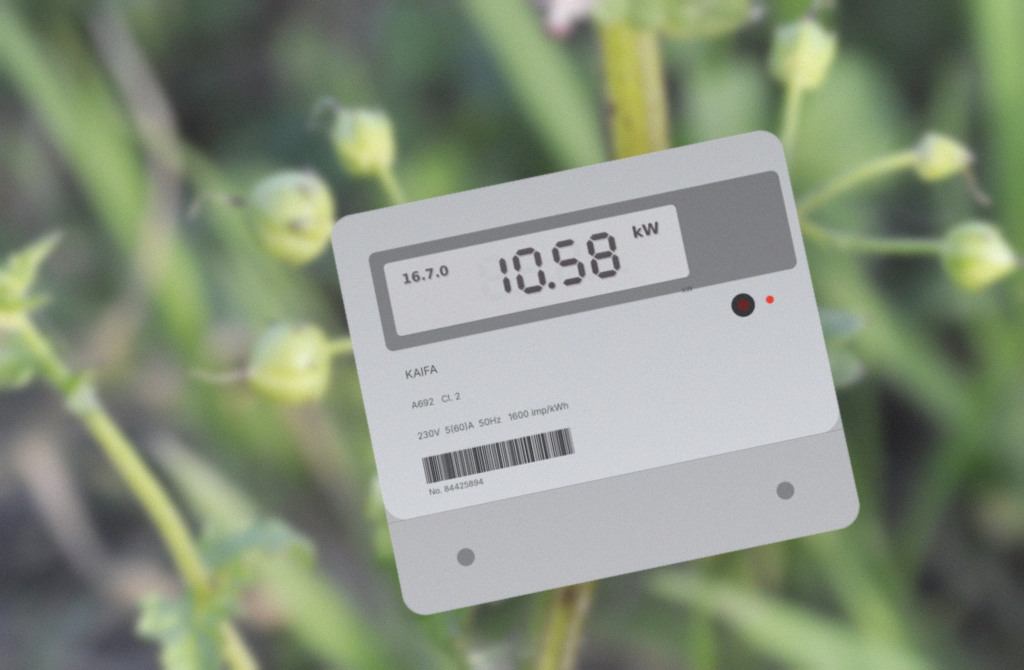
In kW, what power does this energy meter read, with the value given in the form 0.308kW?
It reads 10.58kW
